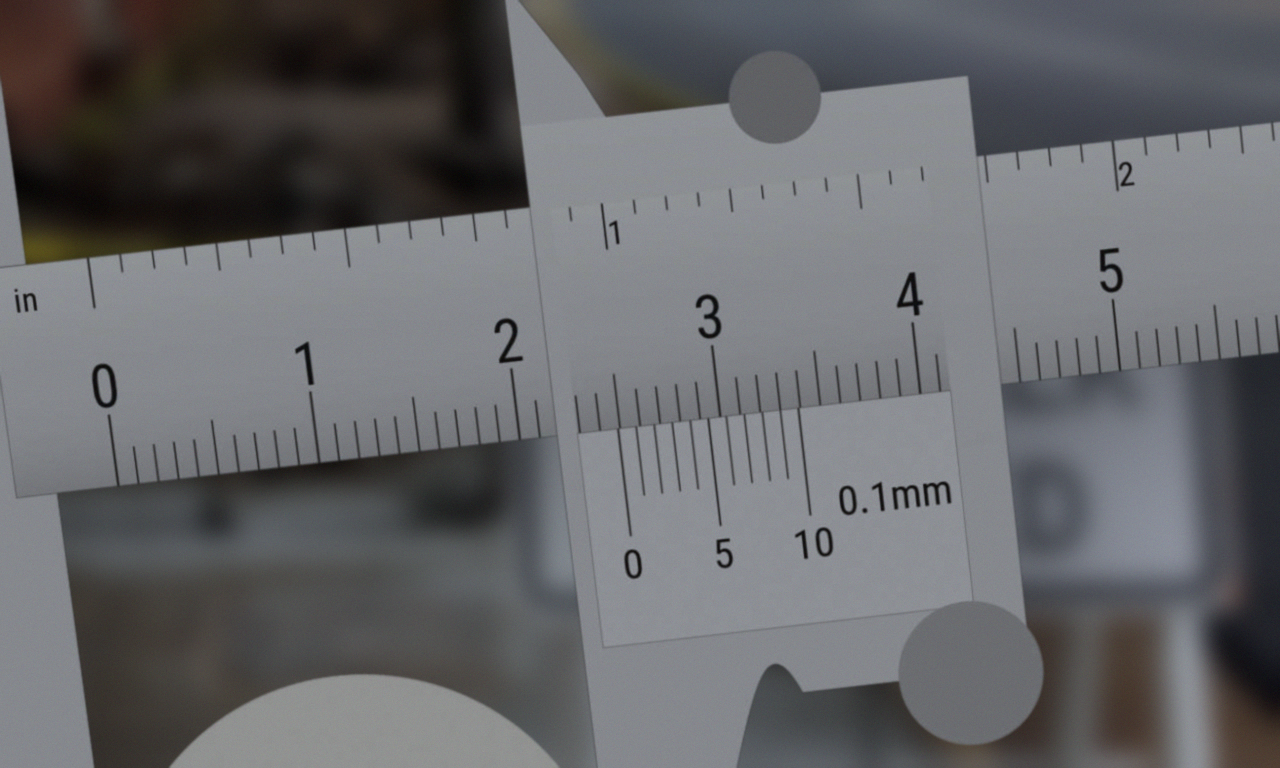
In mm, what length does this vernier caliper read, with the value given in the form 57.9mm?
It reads 24.9mm
